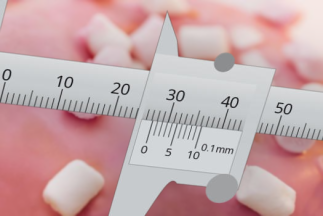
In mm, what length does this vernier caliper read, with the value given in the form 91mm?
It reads 27.2mm
